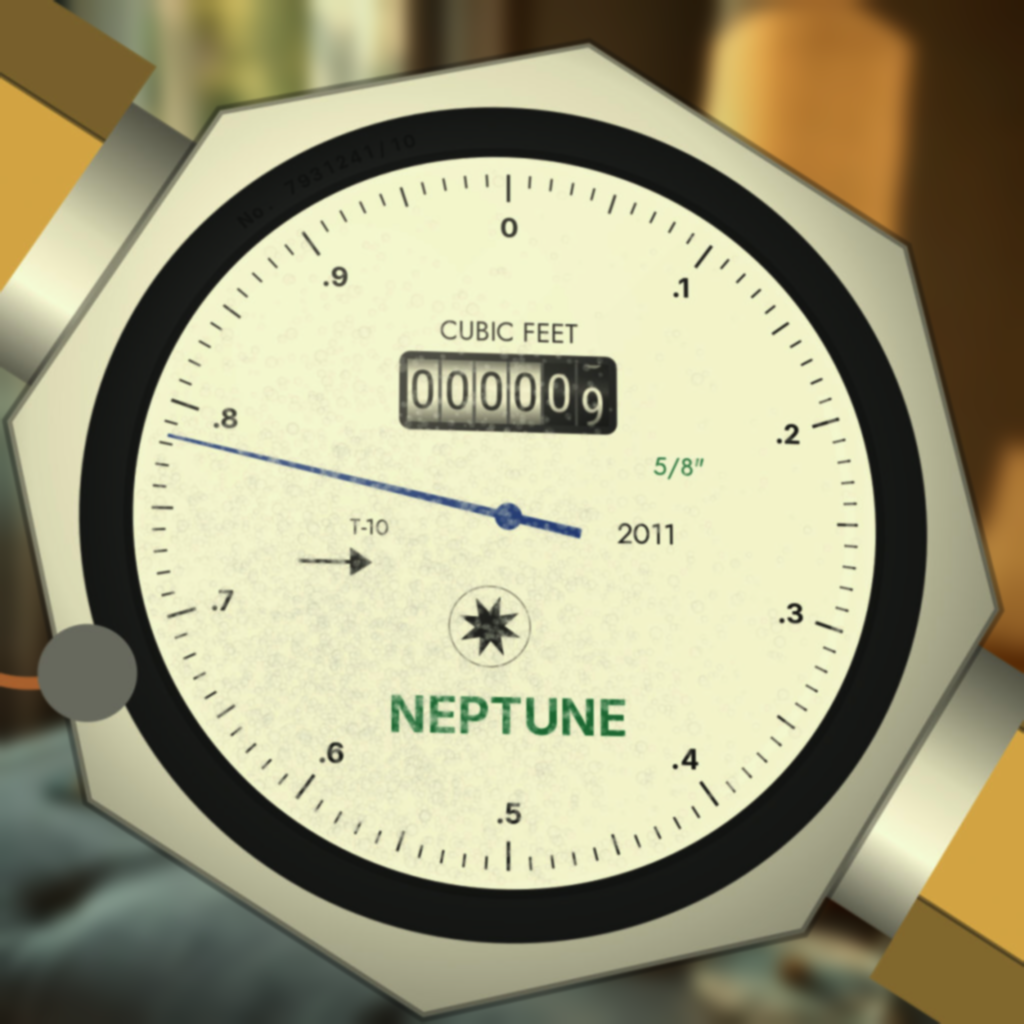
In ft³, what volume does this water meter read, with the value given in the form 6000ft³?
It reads 8.78ft³
